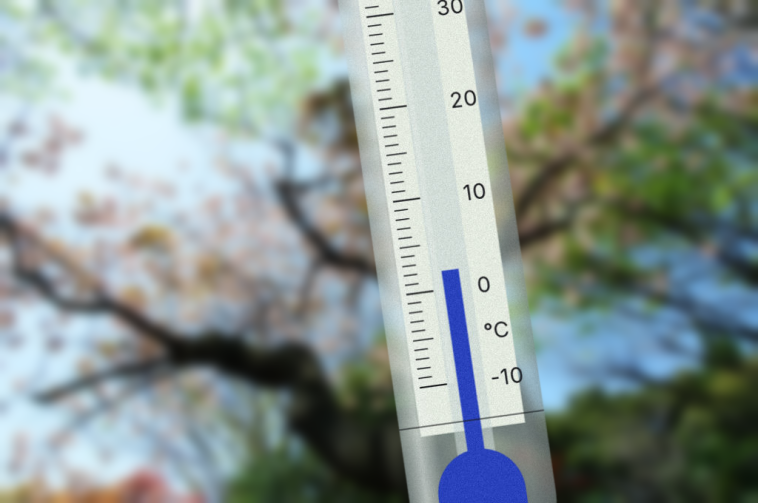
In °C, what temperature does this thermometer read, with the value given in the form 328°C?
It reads 2°C
